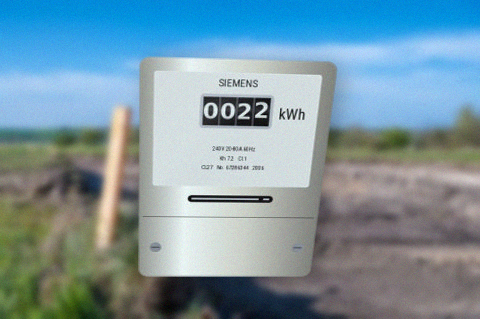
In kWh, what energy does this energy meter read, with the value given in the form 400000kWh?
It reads 22kWh
